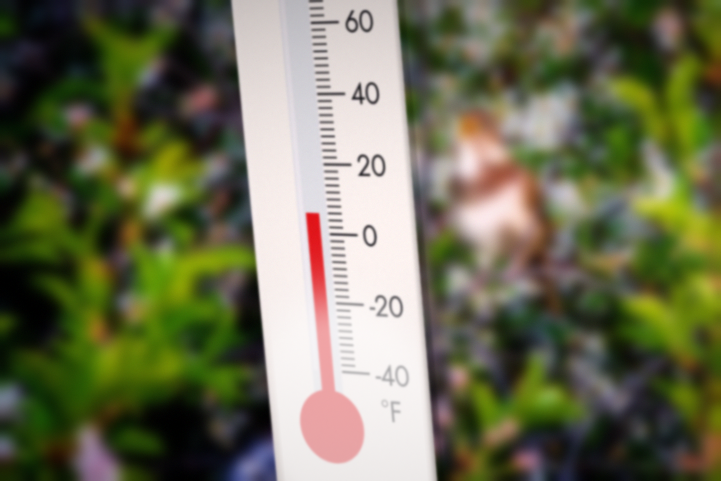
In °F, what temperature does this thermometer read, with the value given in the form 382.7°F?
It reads 6°F
